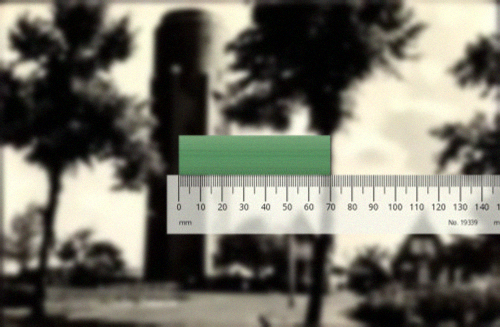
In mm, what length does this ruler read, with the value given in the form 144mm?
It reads 70mm
